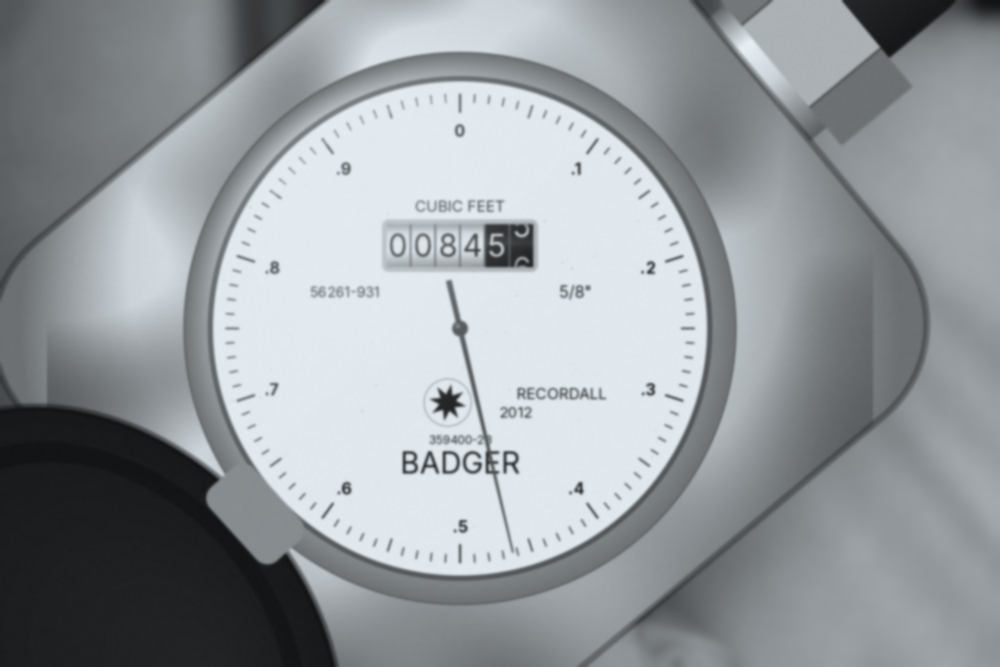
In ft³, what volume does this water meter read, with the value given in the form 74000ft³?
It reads 8455.46ft³
